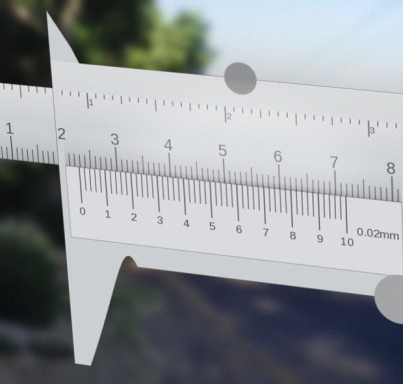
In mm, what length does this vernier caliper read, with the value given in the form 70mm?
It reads 22.8mm
